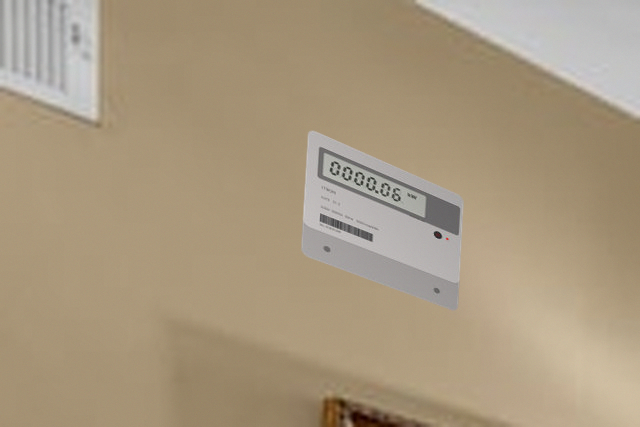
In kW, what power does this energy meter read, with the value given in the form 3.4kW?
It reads 0.06kW
